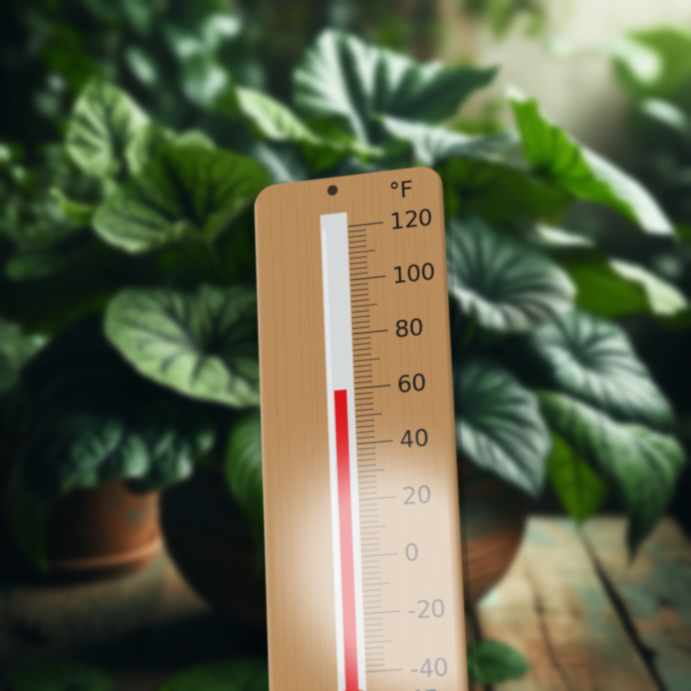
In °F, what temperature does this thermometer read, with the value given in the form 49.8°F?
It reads 60°F
